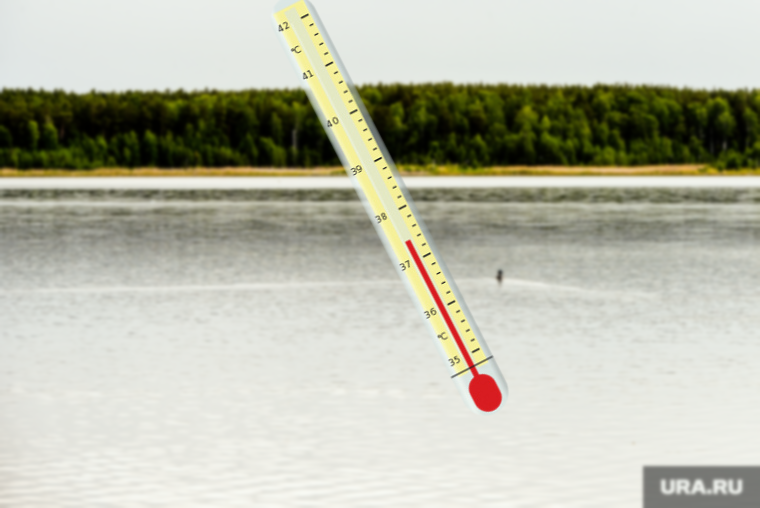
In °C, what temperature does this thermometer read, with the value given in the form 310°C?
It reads 37.4°C
